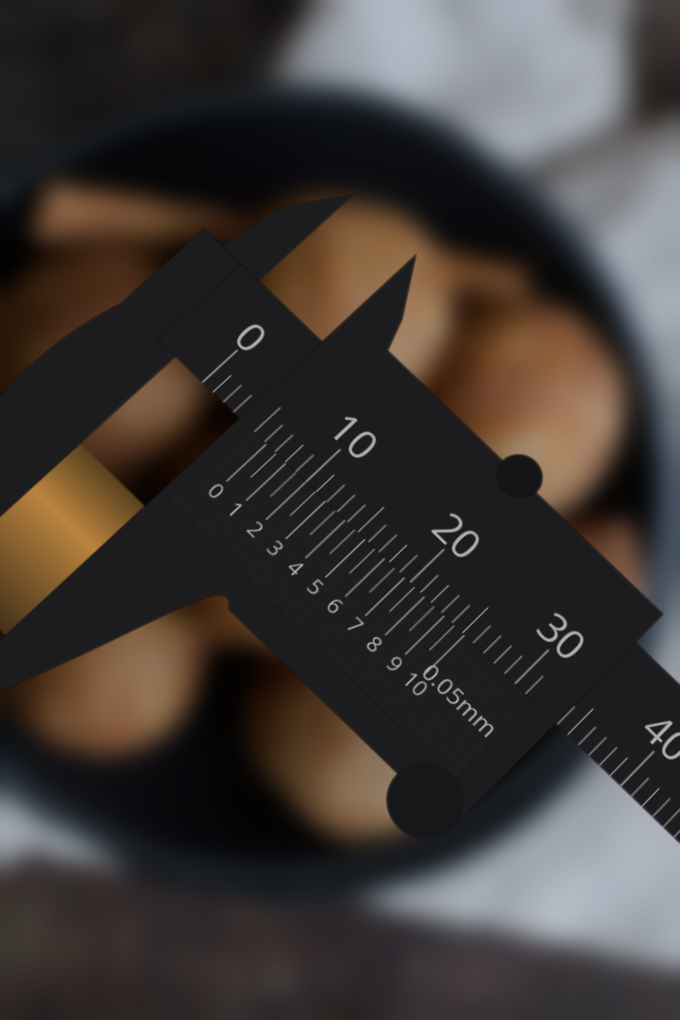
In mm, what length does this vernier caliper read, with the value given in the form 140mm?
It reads 6.2mm
